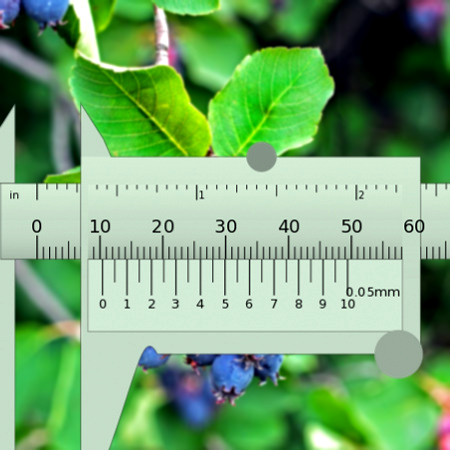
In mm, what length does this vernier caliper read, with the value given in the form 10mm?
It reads 10.4mm
